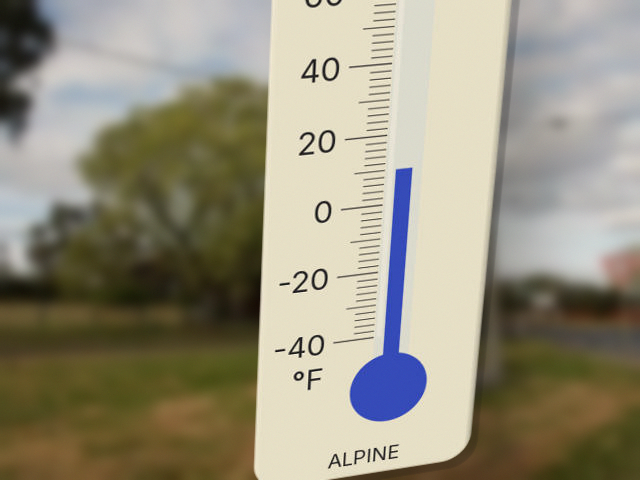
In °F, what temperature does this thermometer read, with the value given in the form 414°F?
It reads 10°F
